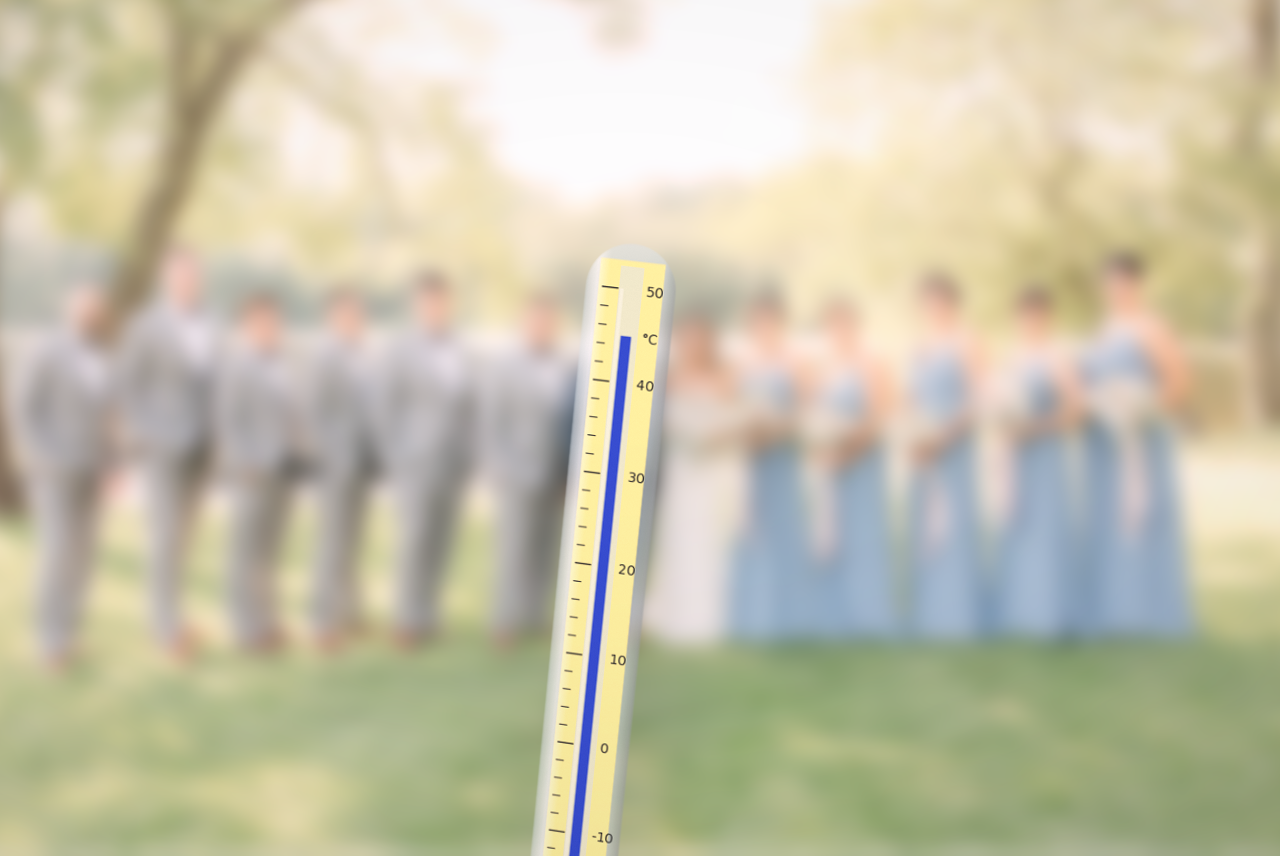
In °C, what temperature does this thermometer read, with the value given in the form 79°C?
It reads 45°C
